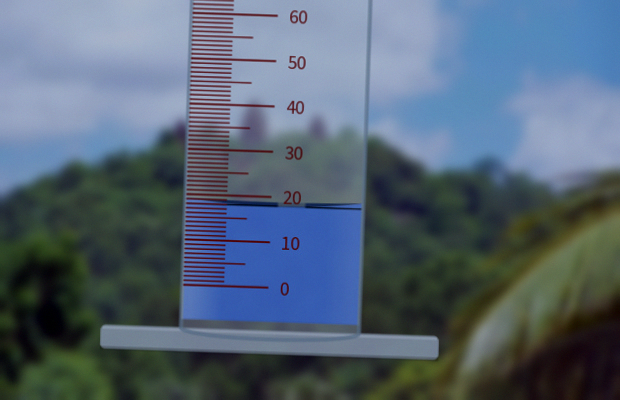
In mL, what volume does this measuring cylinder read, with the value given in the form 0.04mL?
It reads 18mL
